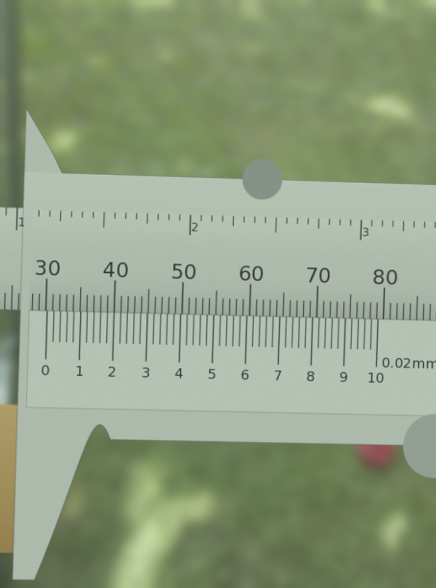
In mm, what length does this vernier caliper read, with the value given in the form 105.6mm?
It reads 30.2mm
